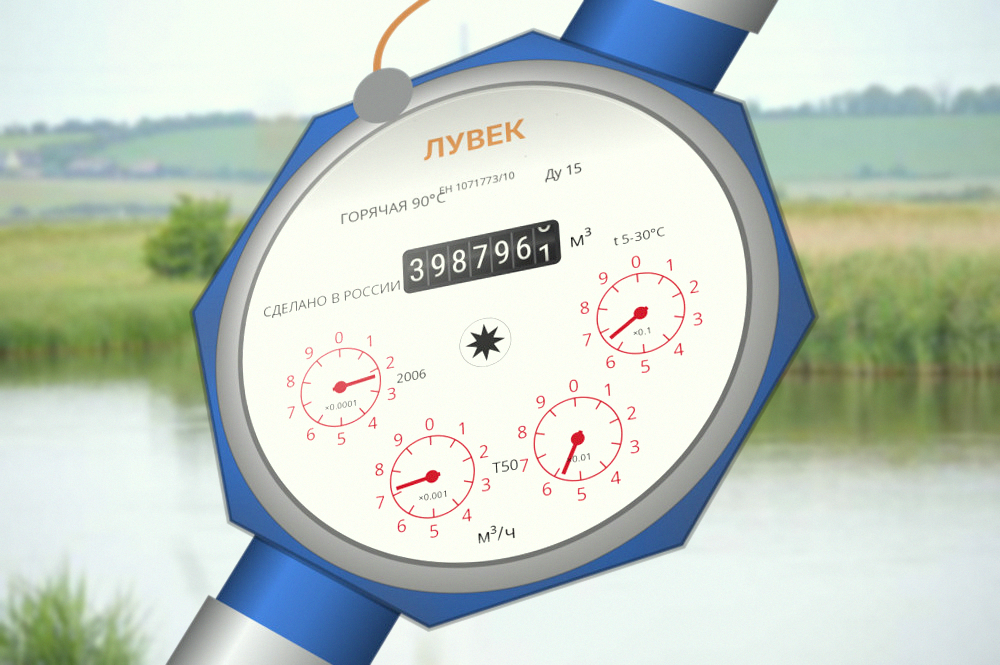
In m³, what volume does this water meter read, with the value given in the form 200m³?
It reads 3987960.6572m³
